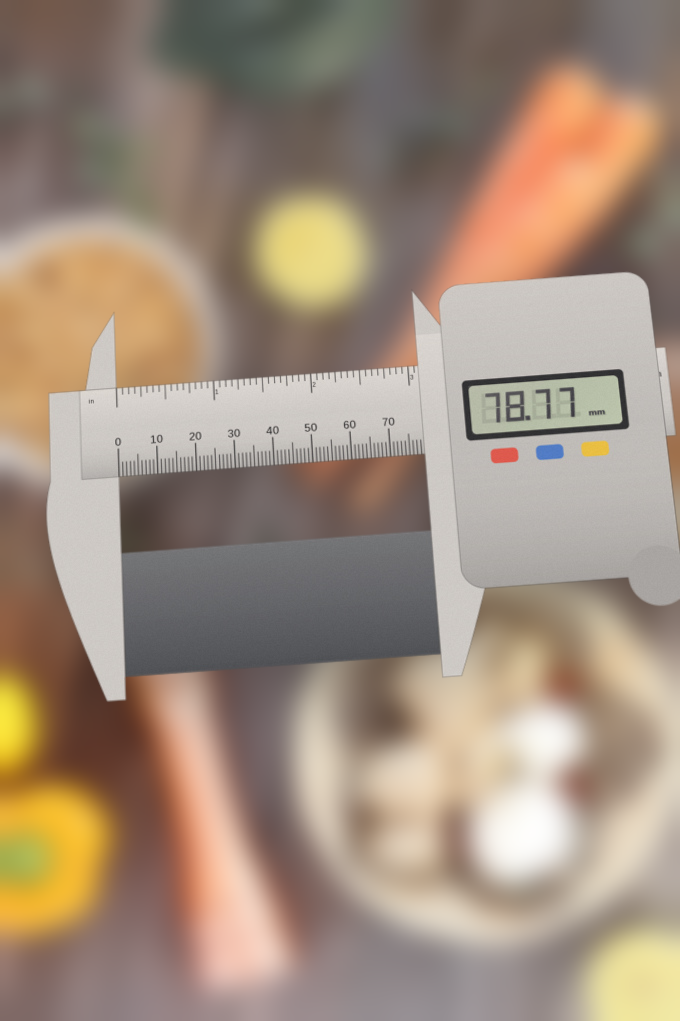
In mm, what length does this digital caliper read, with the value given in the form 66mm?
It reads 78.77mm
